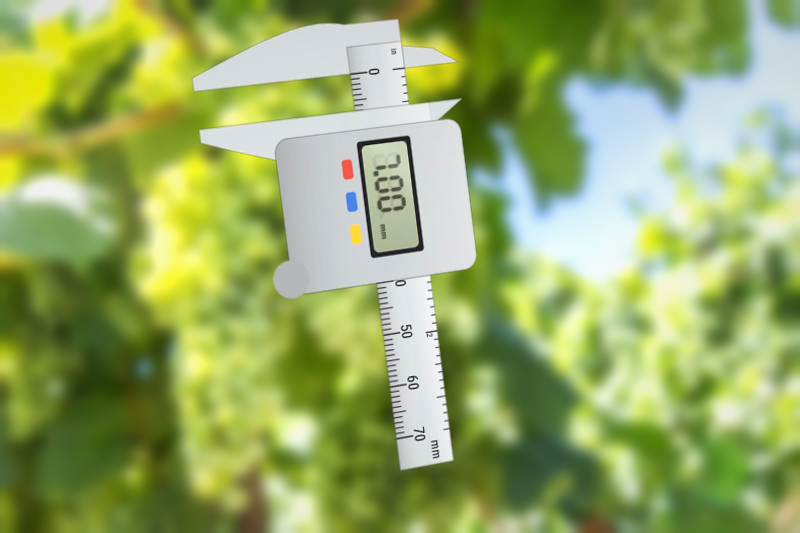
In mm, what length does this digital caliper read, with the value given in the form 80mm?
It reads 7.00mm
